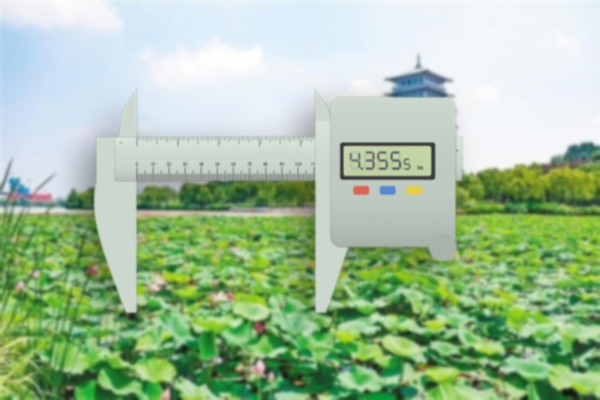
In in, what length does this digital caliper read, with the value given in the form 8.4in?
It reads 4.3555in
